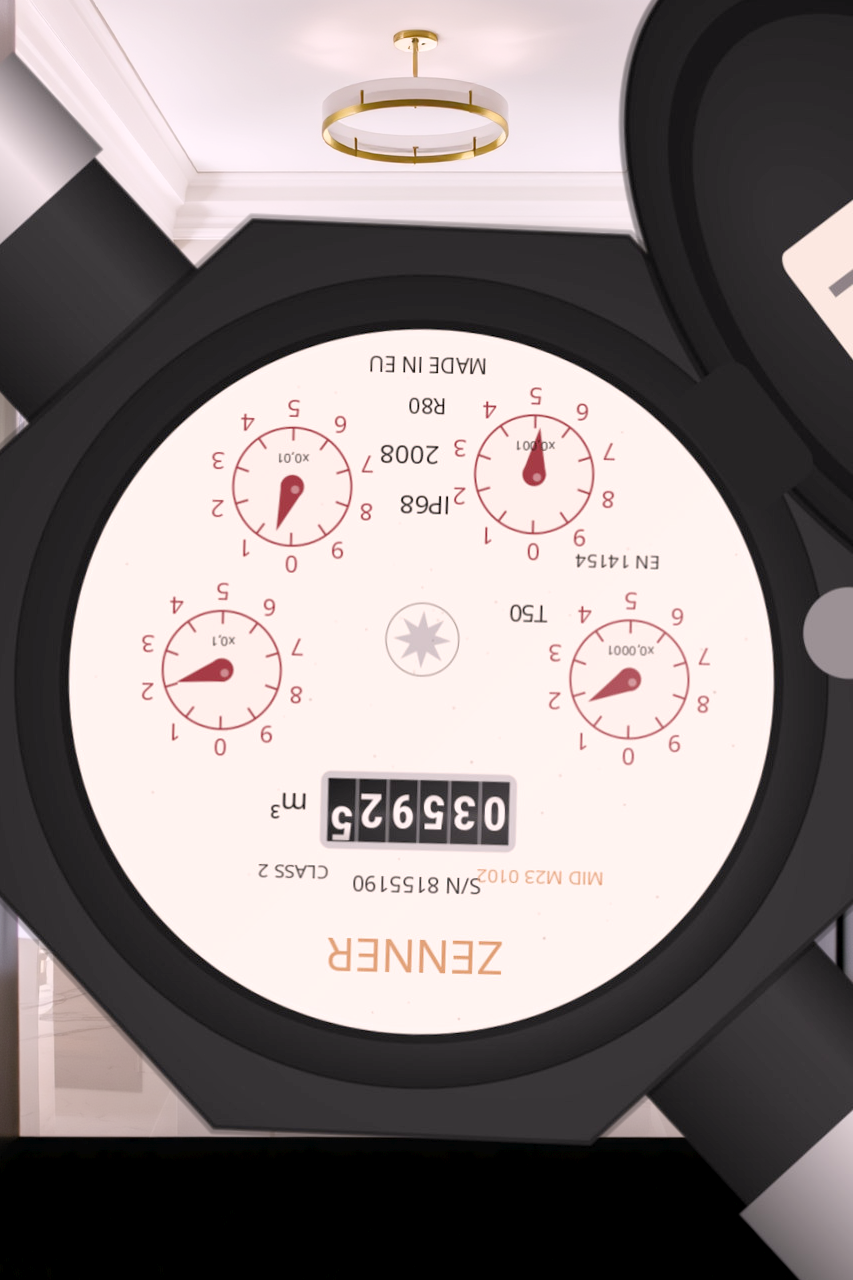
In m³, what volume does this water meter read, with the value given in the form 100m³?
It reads 35925.2051m³
